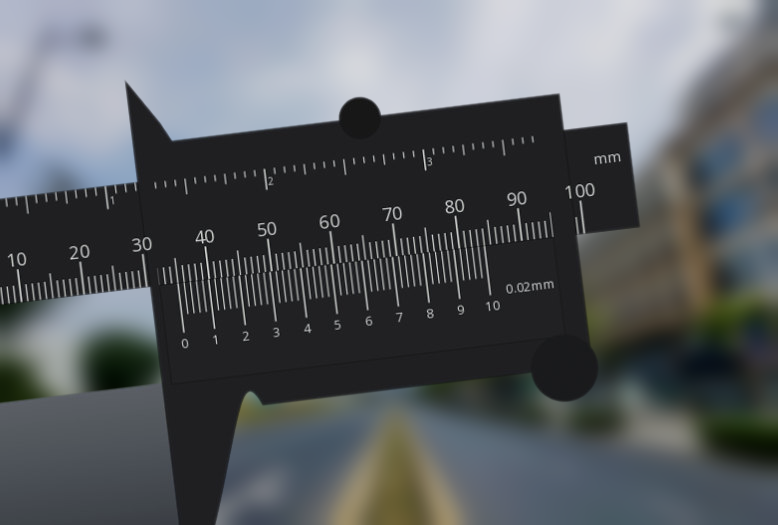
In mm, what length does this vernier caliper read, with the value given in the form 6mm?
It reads 35.0mm
